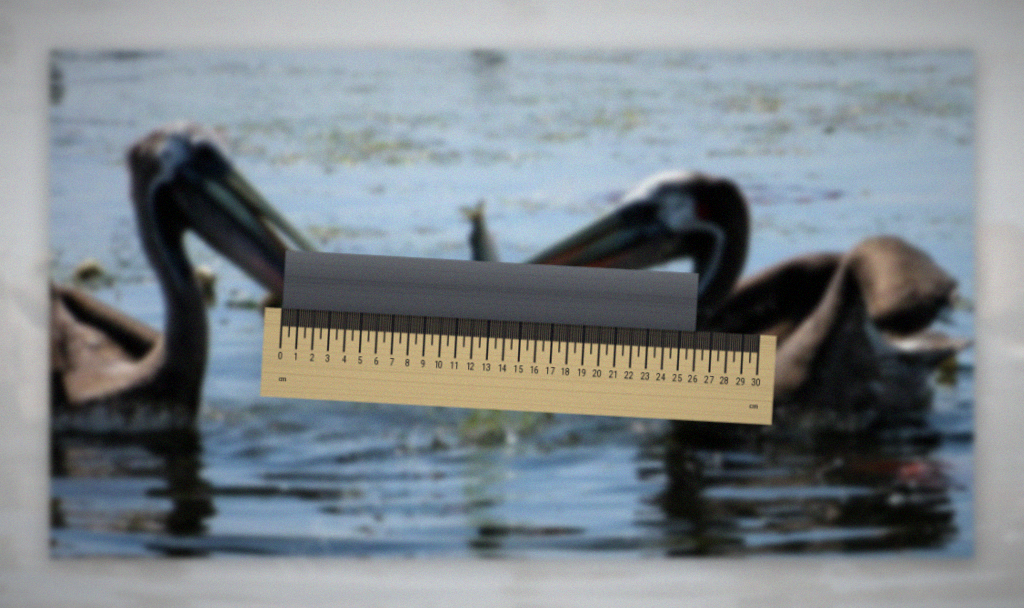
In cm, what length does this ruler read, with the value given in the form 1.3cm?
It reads 26cm
